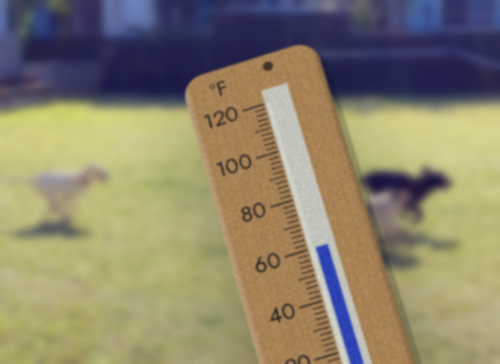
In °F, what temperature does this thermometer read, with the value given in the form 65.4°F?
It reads 60°F
